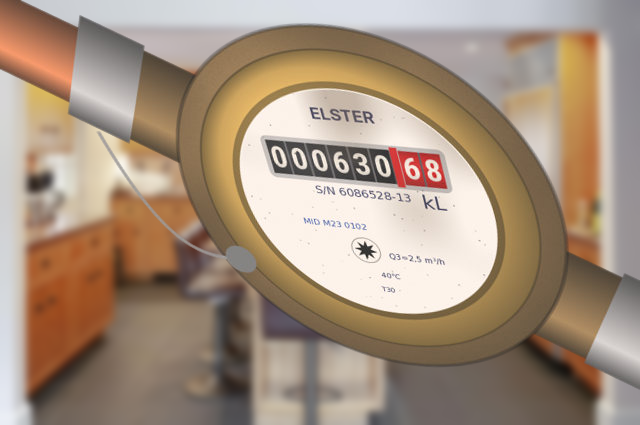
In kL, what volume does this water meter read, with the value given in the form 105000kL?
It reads 630.68kL
